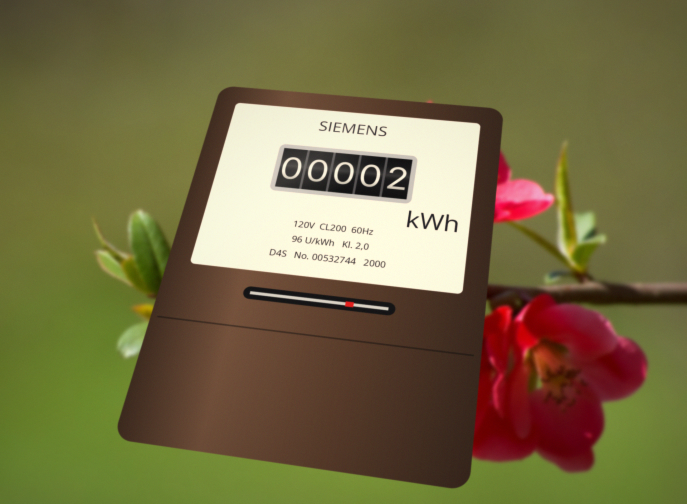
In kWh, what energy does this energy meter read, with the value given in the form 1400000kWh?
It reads 2kWh
